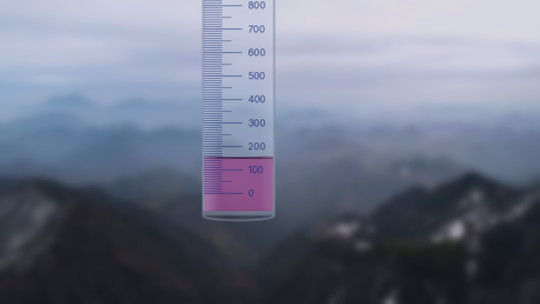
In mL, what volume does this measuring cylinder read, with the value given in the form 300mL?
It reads 150mL
